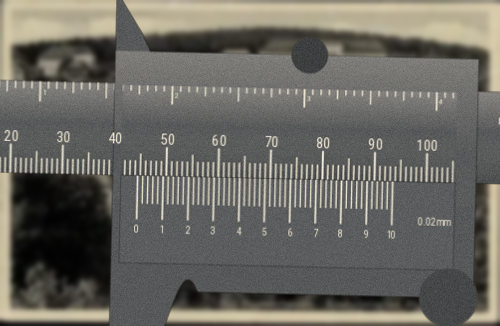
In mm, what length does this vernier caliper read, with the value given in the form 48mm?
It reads 44.5mm
